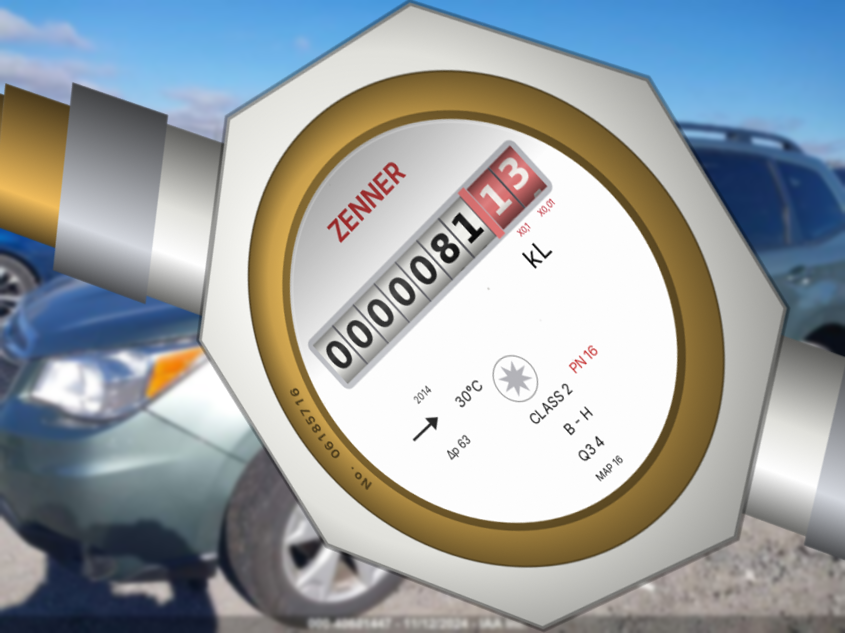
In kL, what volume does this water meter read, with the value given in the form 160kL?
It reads 81.13kL
